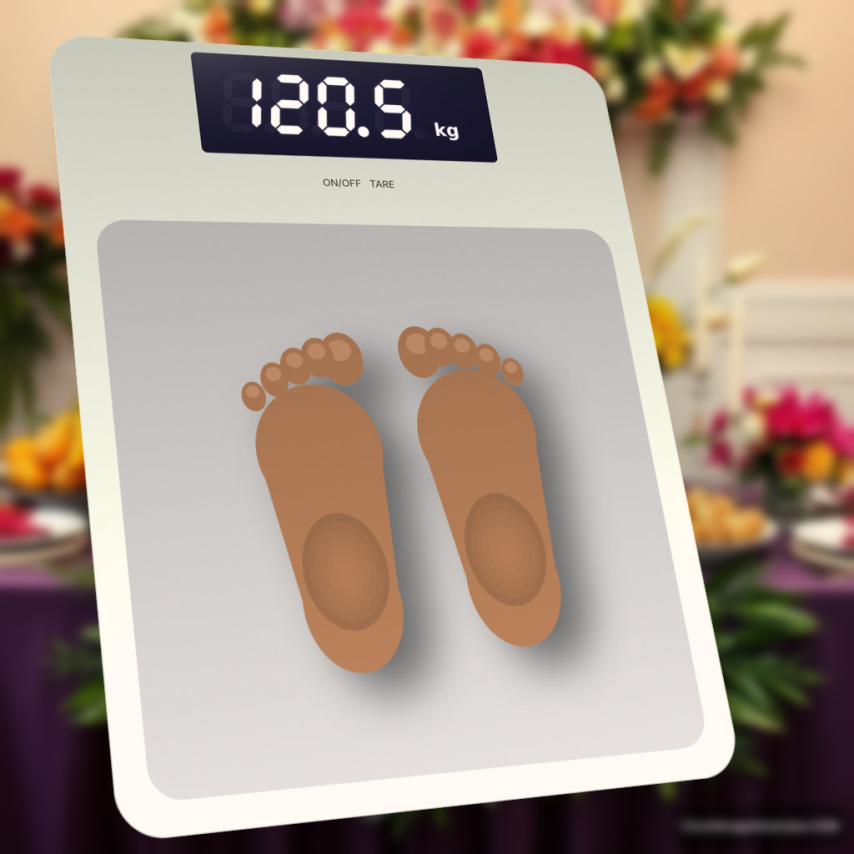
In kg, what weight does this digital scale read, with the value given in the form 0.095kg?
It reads 120.5kg
